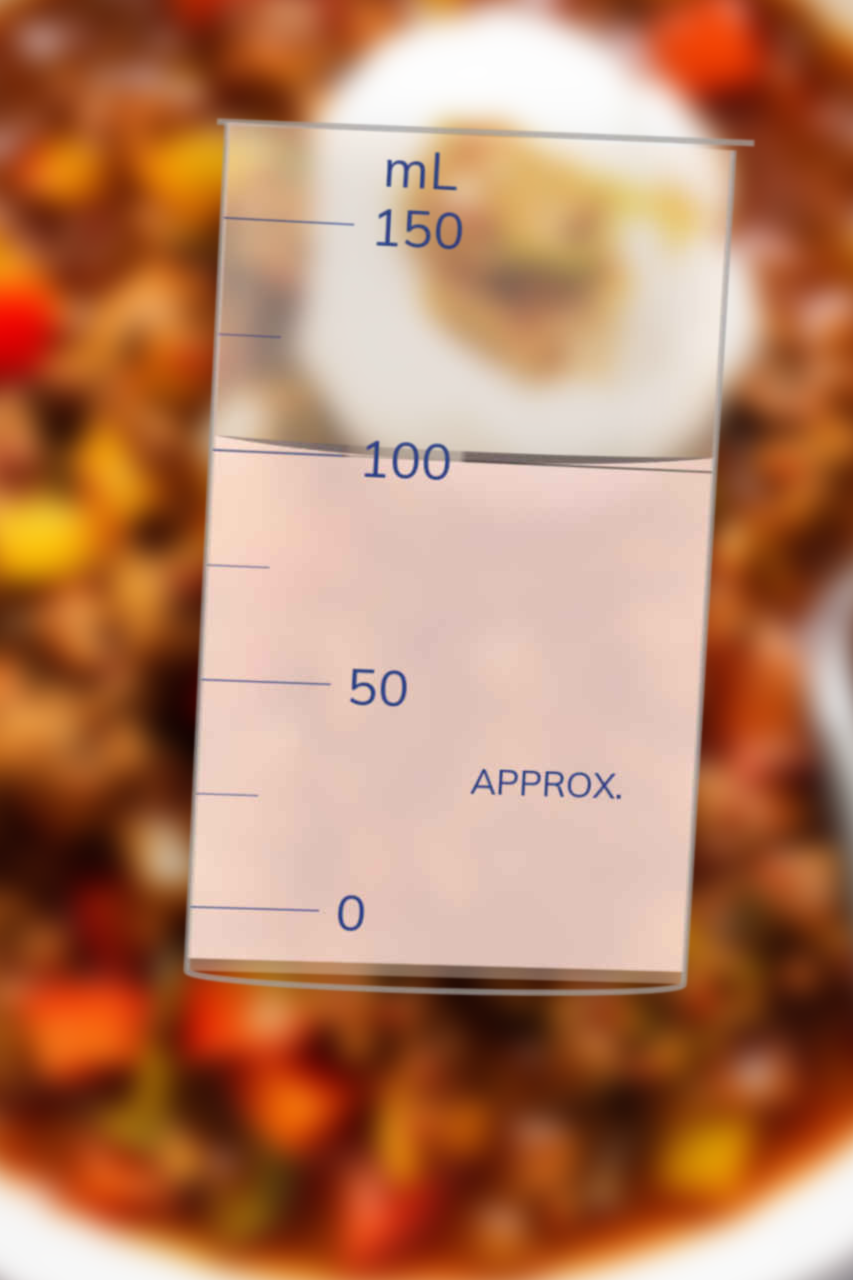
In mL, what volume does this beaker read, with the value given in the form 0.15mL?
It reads 100mL
